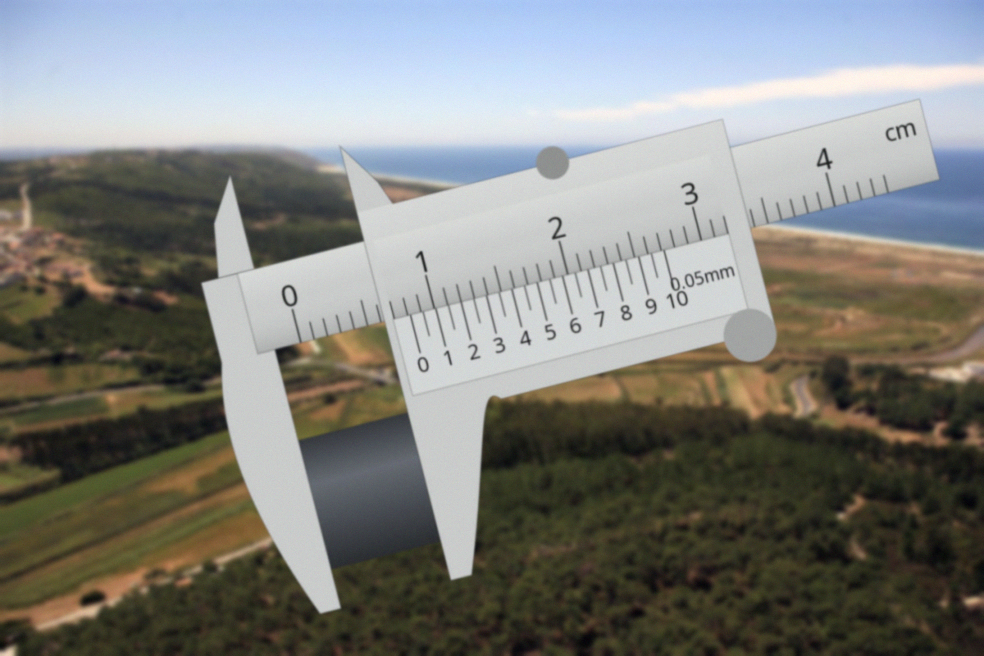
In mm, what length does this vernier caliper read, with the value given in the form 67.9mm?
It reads 8.2mm
